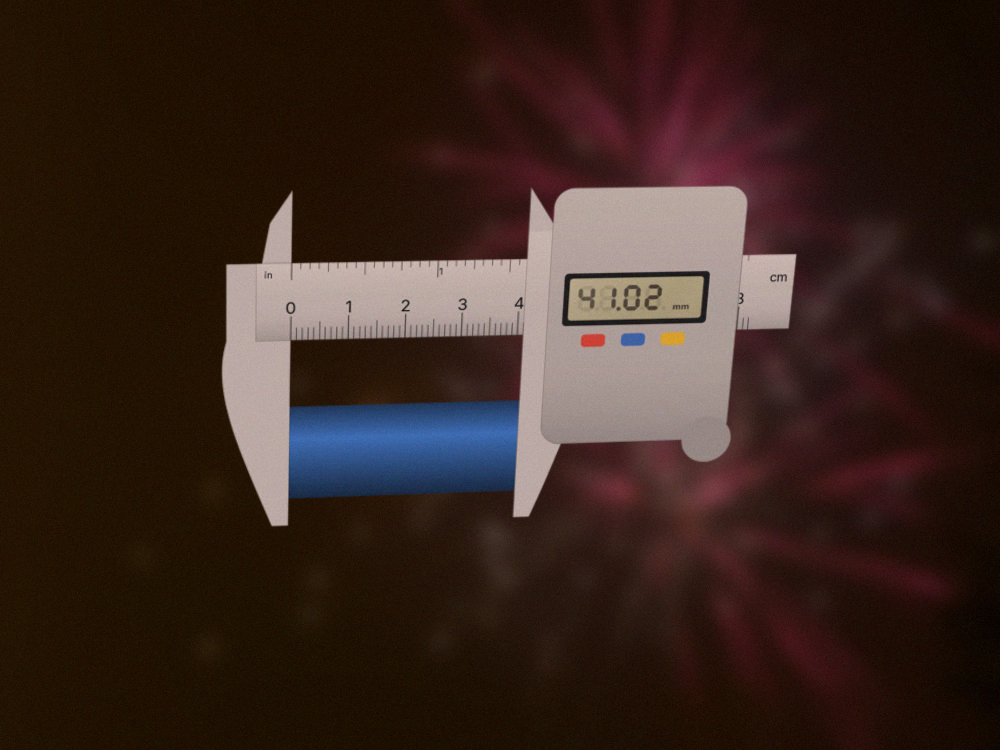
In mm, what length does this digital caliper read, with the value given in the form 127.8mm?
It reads 41.02mm
